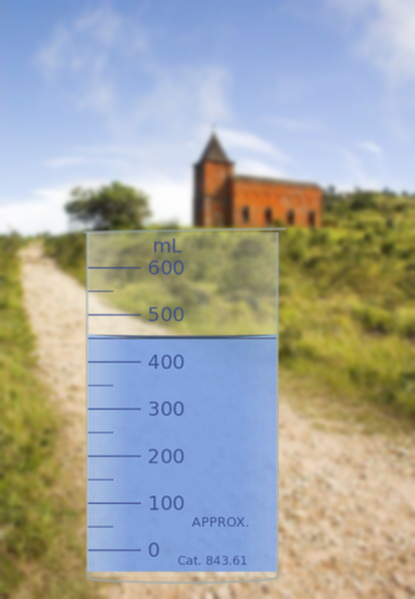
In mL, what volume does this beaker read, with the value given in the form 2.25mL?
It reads 450mL
